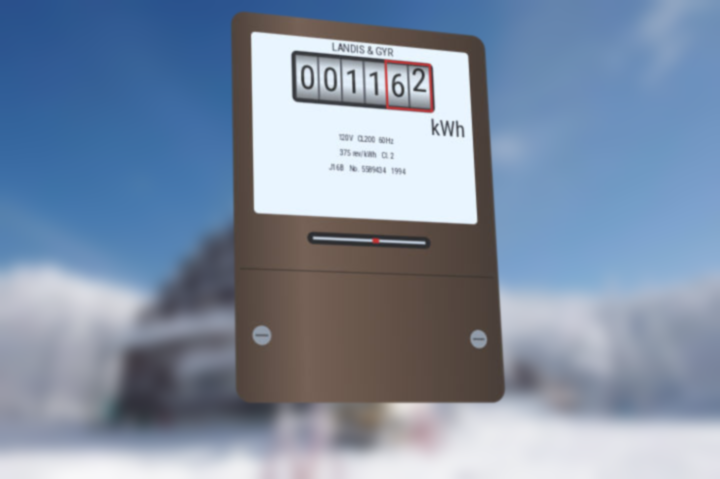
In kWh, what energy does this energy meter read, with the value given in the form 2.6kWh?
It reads 11.62kWh
